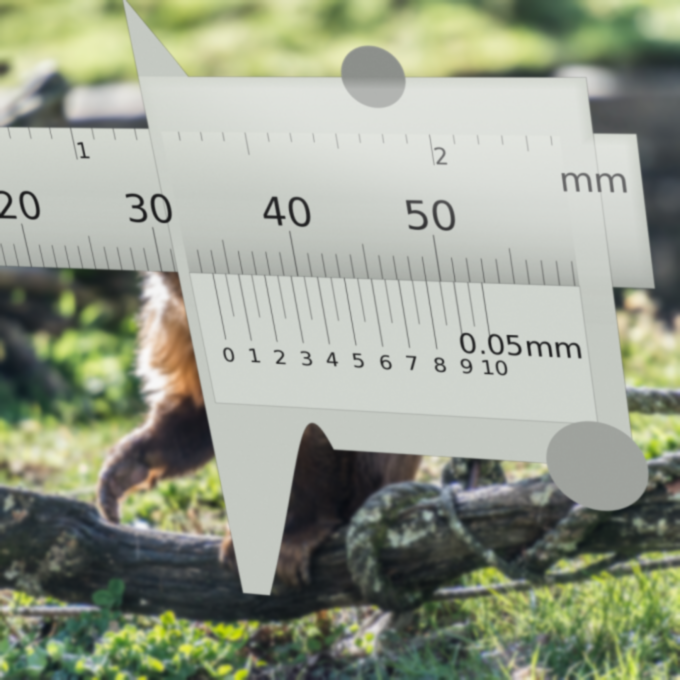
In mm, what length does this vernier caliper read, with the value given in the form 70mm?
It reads 33.8mm
